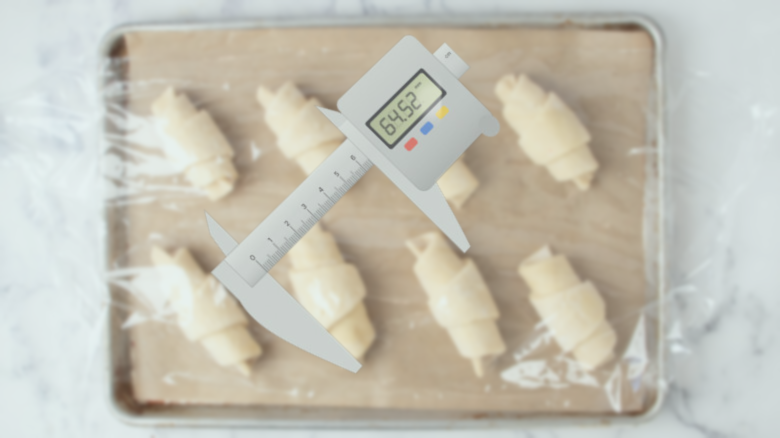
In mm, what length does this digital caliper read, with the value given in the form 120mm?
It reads 64.52mm
